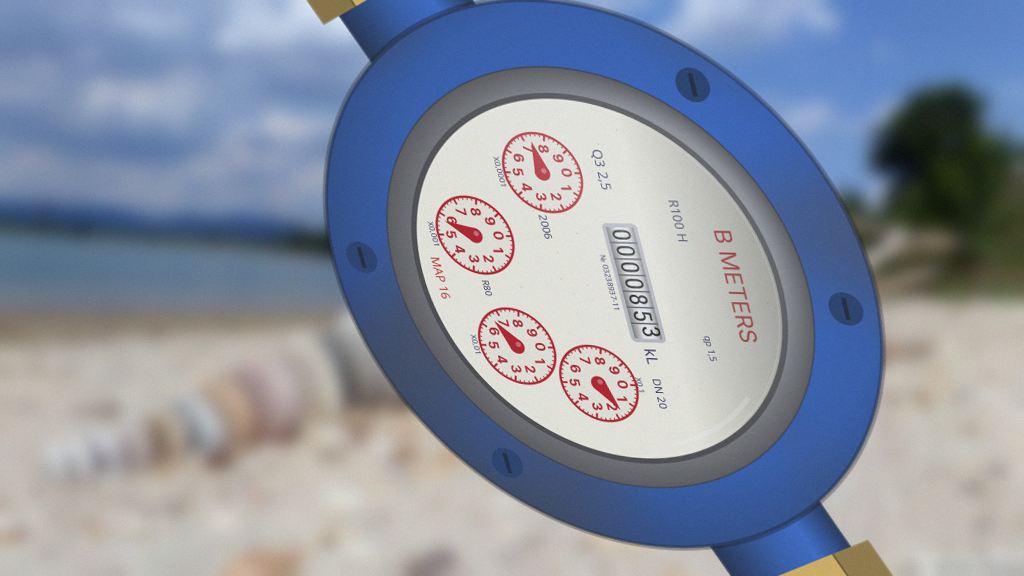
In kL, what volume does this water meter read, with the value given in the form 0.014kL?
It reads 853.1657kL
